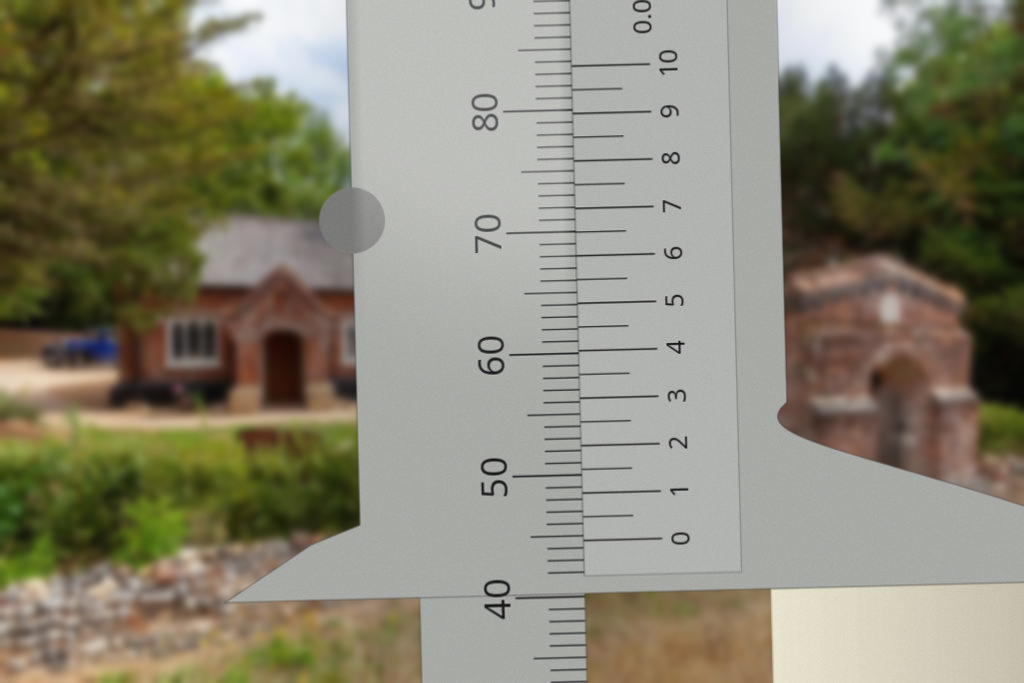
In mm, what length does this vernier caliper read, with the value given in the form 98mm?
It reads 44.6mm
